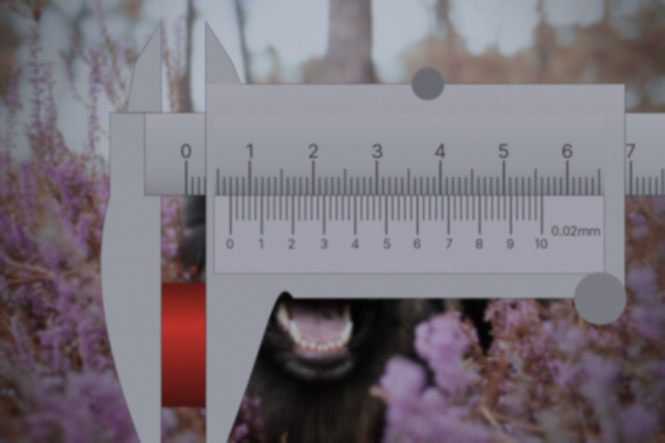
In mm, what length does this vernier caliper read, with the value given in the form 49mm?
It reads 7.0mm
